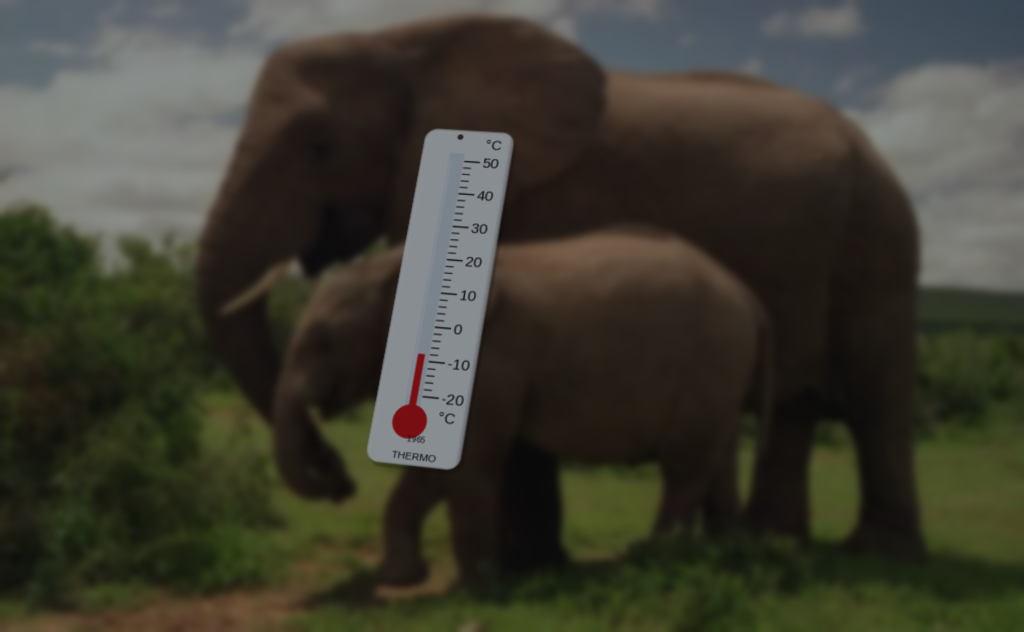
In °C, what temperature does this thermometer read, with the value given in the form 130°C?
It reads -8°C
